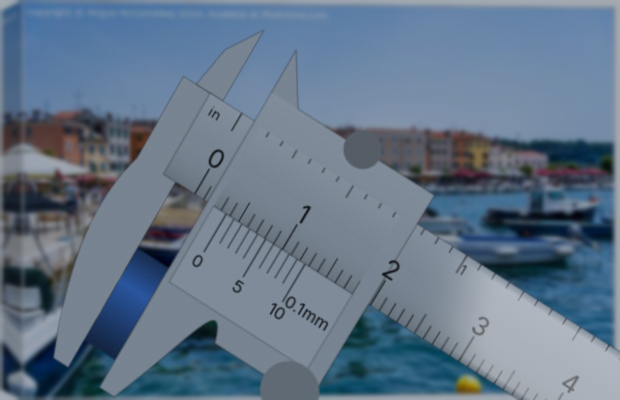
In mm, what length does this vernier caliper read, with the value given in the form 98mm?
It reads 3.6mm
